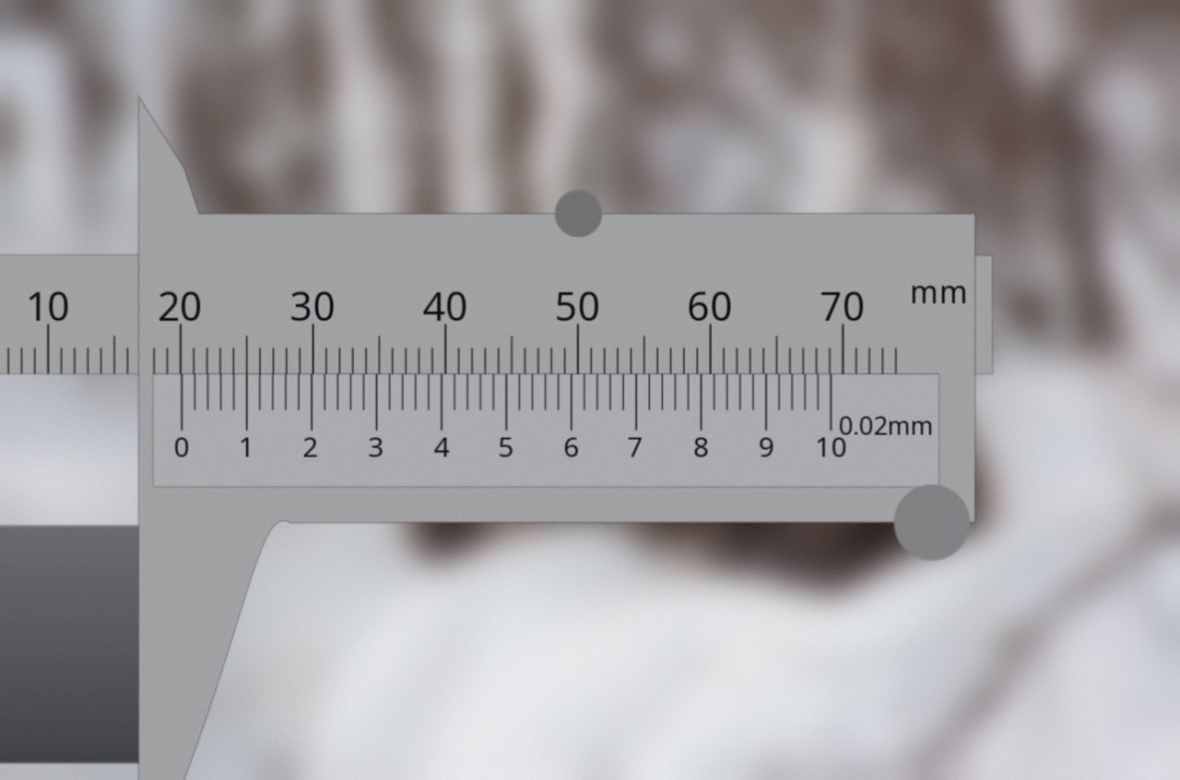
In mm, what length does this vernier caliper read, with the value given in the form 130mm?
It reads 20.1mm
